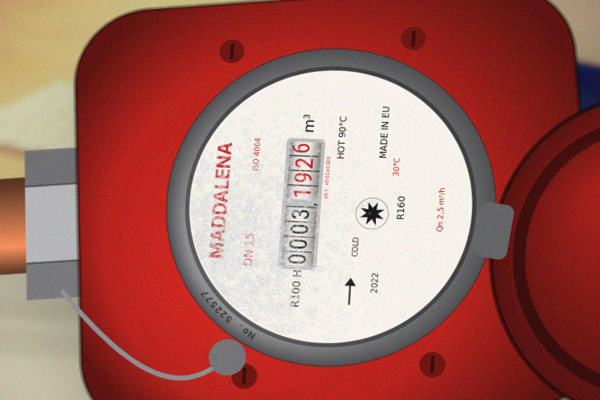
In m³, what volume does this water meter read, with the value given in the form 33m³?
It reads 3.1926m³
